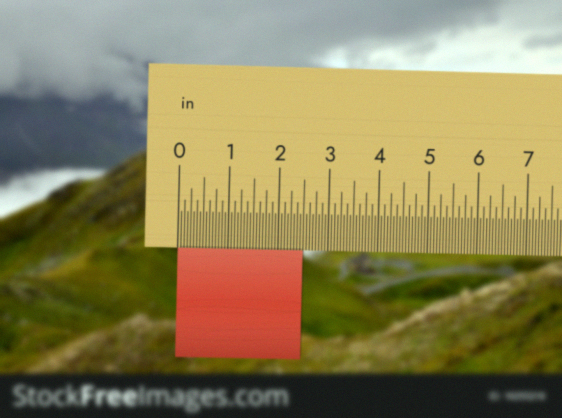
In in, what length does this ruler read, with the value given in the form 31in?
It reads 2.5in
